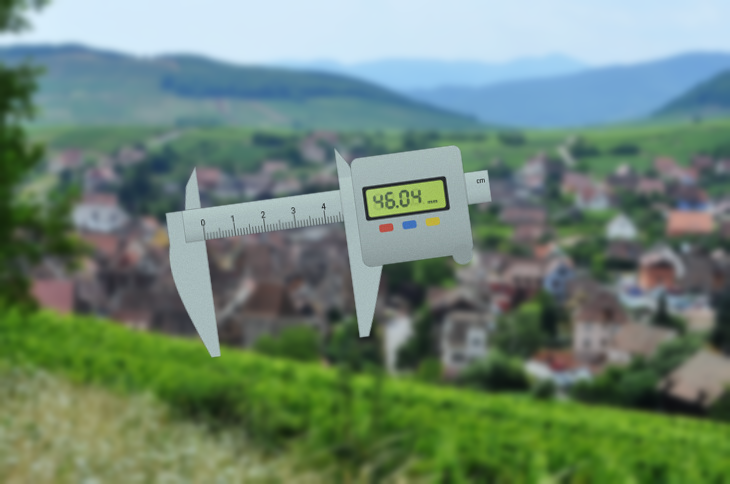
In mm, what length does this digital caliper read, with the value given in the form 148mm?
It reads 46.04mm
